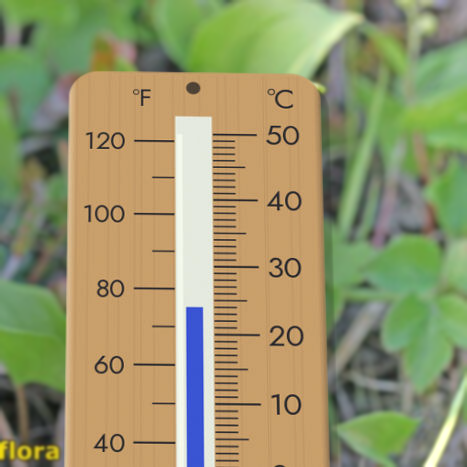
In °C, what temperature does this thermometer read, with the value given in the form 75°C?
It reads 24°C
